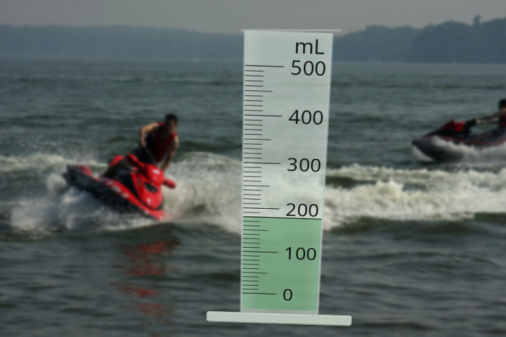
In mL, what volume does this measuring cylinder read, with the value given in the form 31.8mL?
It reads 180mL
